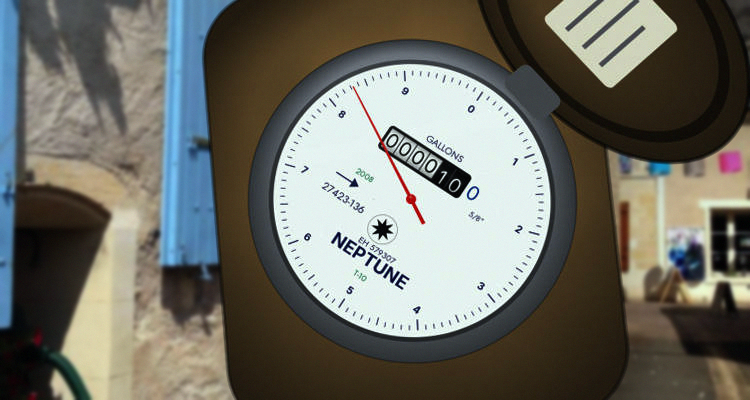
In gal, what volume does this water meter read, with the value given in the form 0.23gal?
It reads 98.3gal
